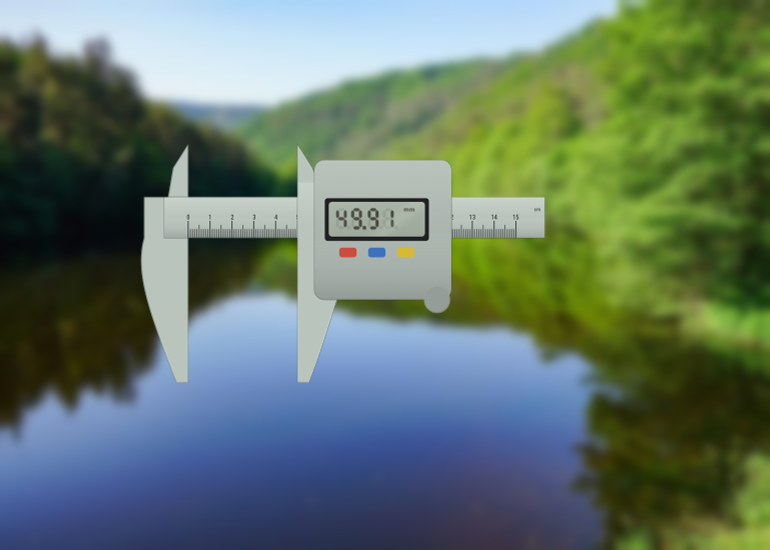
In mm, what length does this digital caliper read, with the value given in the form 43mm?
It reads 49.91mm
